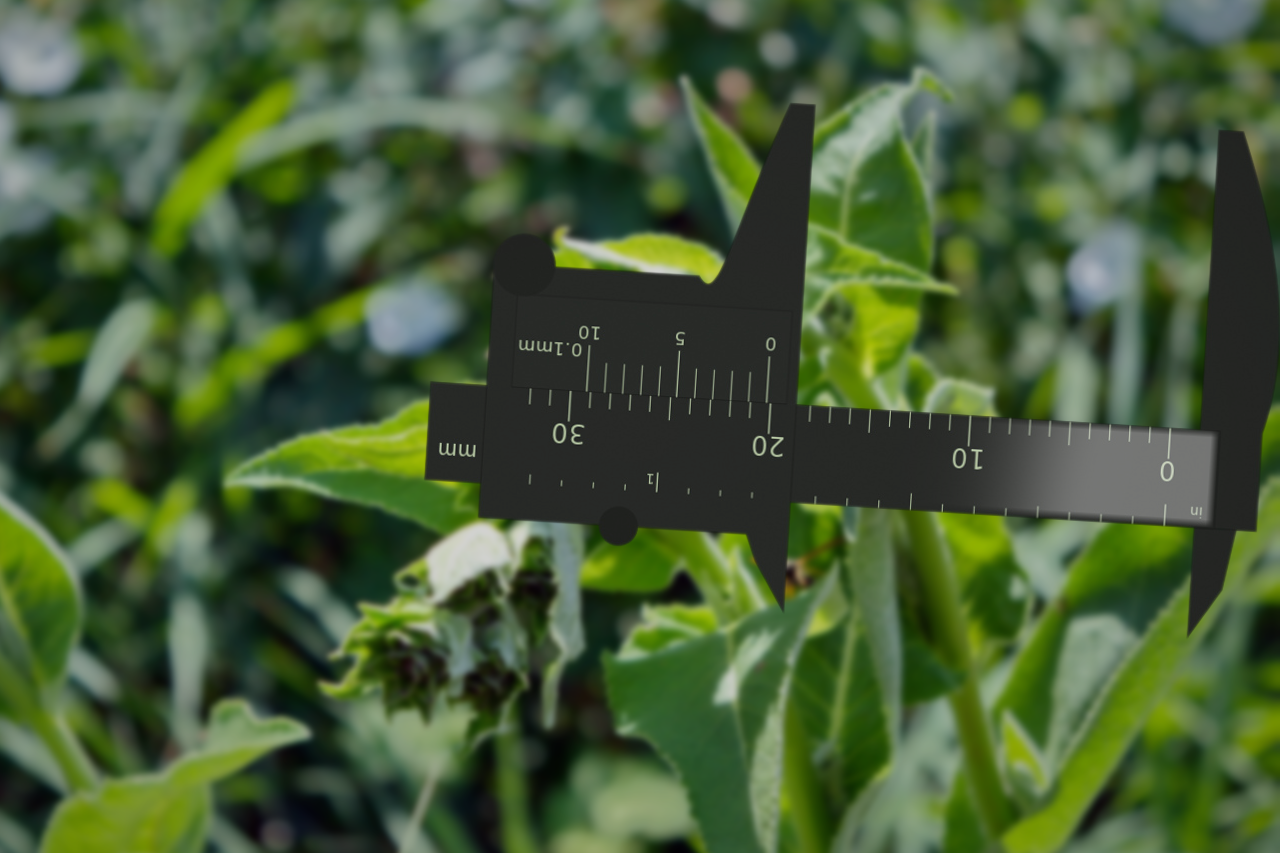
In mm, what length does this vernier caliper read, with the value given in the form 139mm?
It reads 20.2mm
